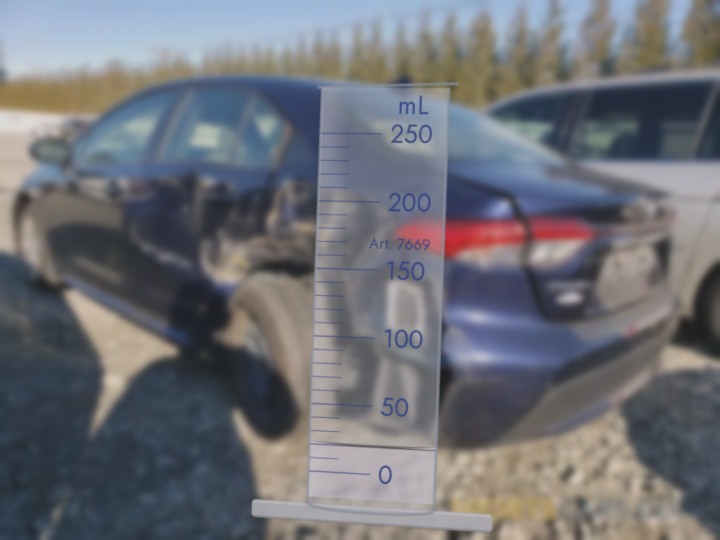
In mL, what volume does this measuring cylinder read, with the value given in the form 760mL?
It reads 20mL
